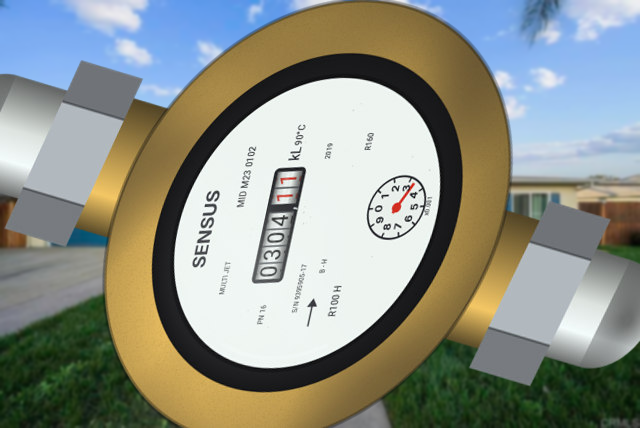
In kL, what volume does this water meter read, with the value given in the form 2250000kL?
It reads 304.113kL
